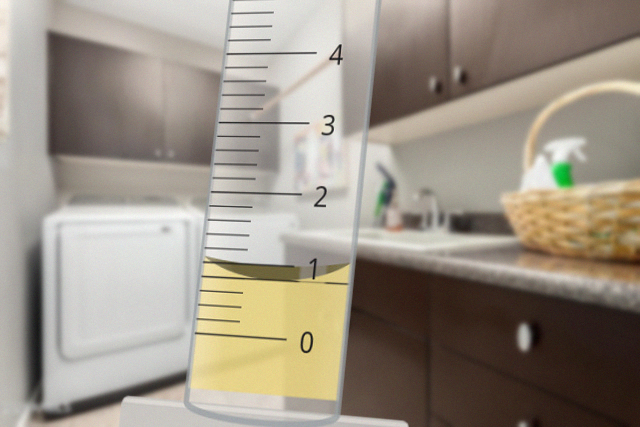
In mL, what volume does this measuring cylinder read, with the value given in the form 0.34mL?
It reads 0.8mL
